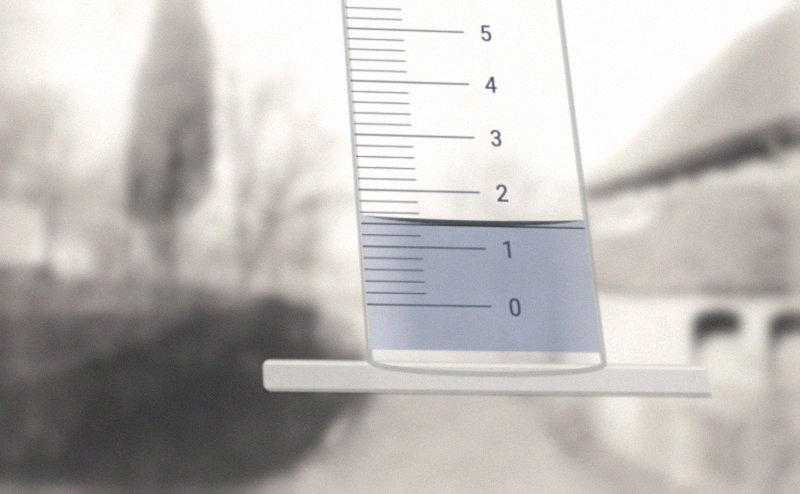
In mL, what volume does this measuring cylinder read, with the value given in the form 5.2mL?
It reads 1.4mL
